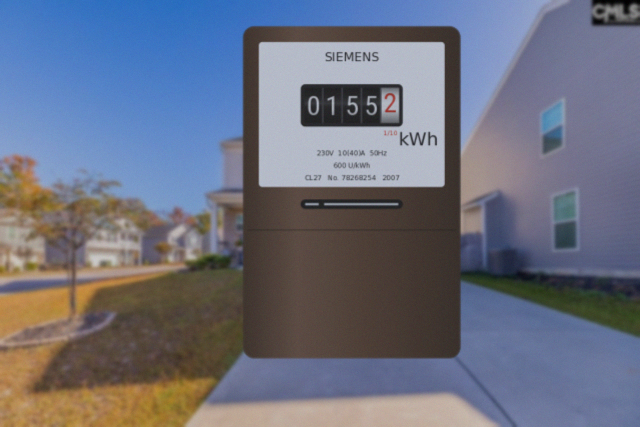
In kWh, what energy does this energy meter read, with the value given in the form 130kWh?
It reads 155.2kWh
